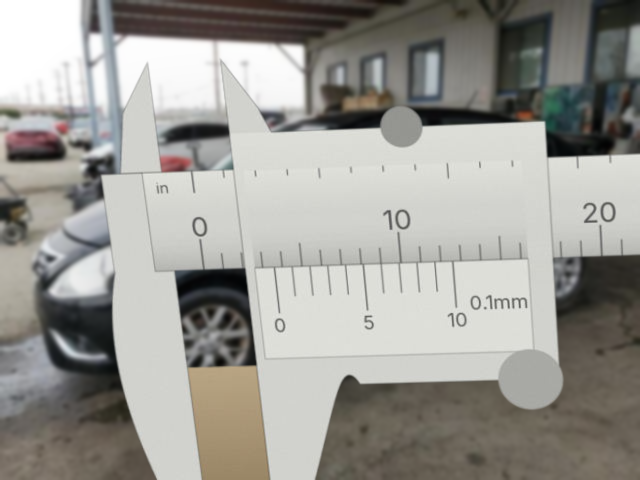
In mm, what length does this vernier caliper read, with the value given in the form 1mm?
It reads 3.6mm
